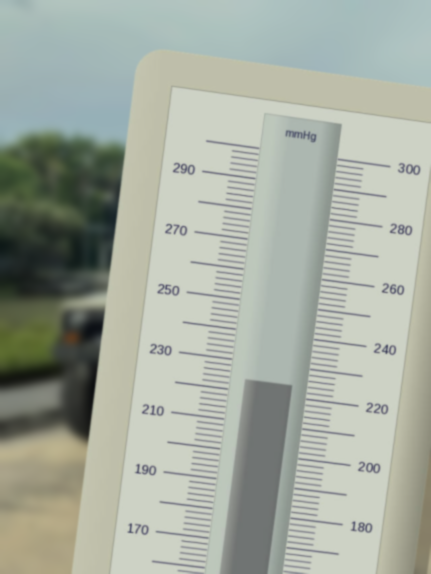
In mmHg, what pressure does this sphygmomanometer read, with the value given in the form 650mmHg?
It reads 224mmHg
